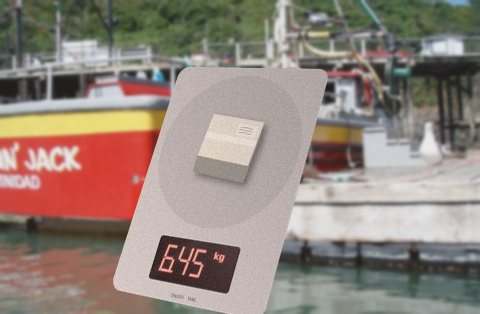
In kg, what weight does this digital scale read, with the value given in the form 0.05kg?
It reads 6.45kg
